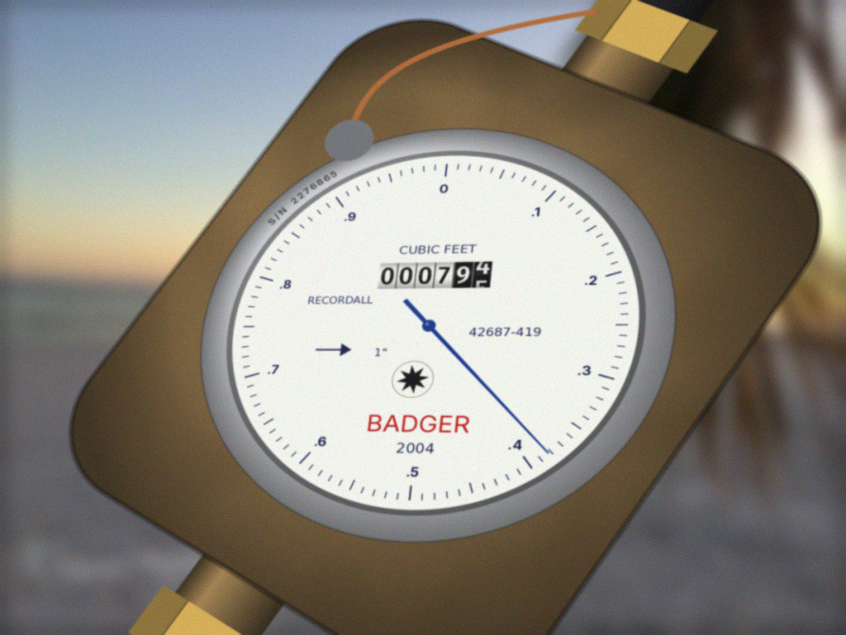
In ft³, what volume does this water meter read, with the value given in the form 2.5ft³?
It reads 794.38ft³
